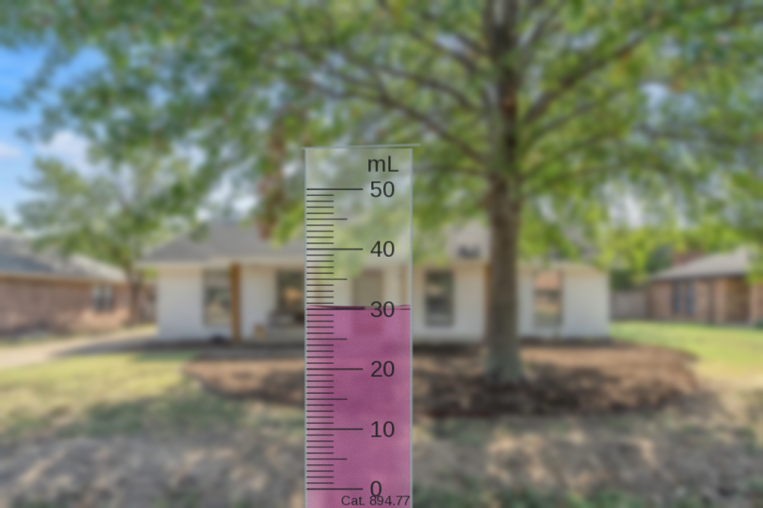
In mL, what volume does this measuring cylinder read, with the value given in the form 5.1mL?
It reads 30mL
